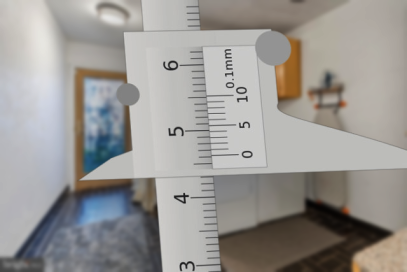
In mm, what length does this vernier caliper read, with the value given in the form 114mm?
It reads 46.2mm
